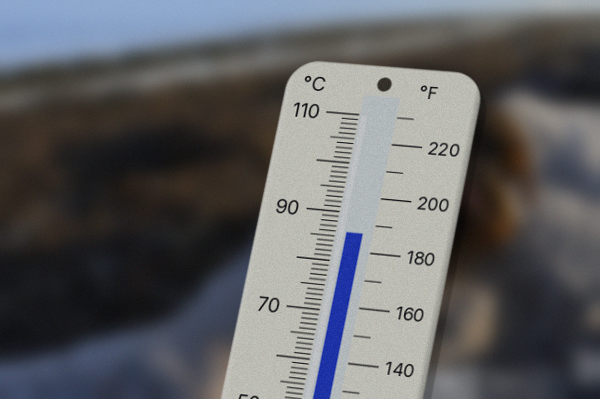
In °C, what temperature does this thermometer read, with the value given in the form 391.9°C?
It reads 86°C
